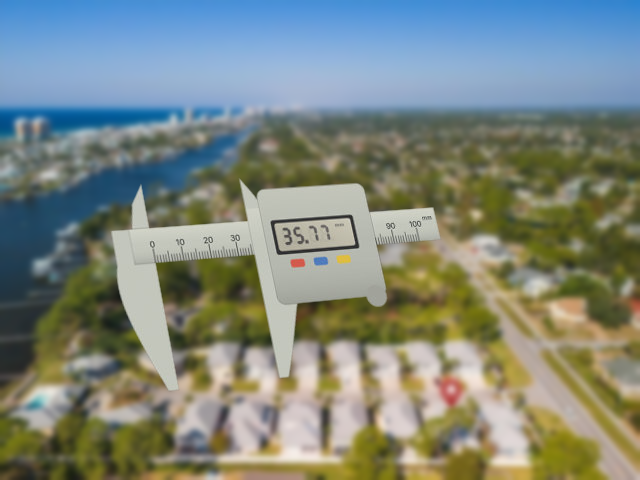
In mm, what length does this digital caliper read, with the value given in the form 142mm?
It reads 35.77mm
